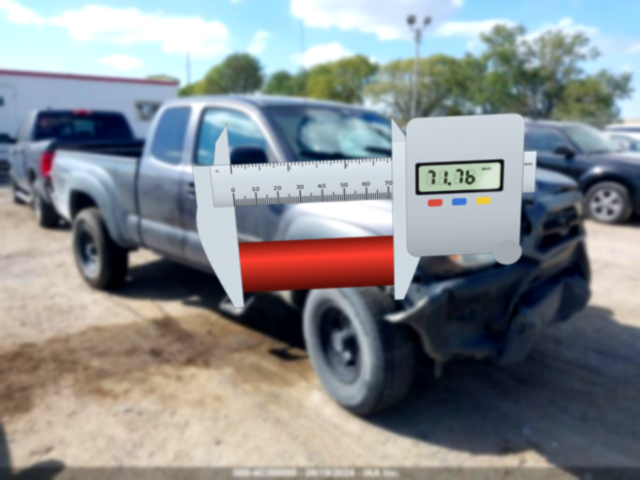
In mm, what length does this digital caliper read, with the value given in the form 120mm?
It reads 71.76mm
